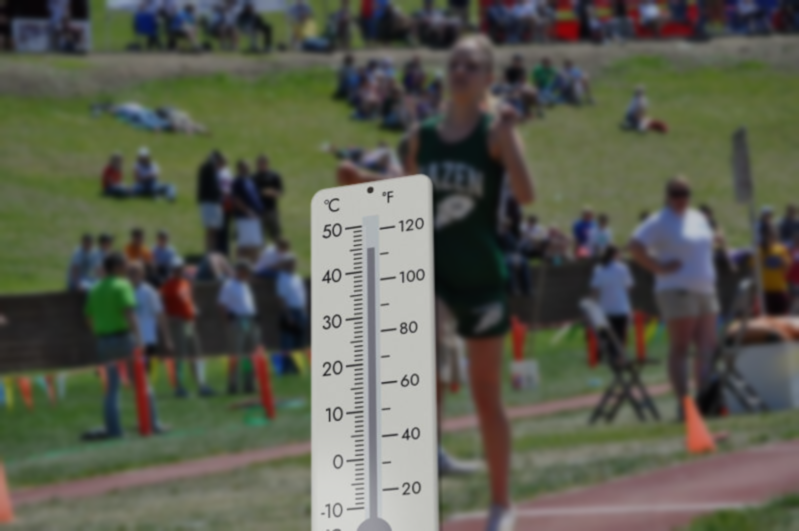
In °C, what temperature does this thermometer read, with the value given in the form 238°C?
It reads 45°C
